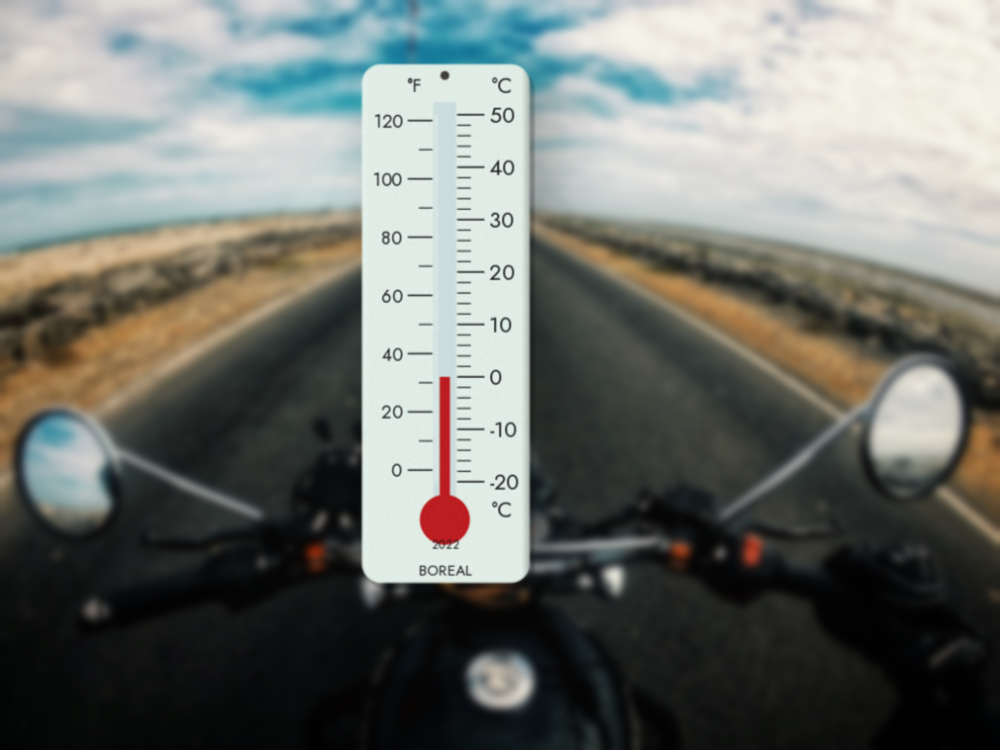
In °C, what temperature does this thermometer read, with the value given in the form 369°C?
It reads 0°C
